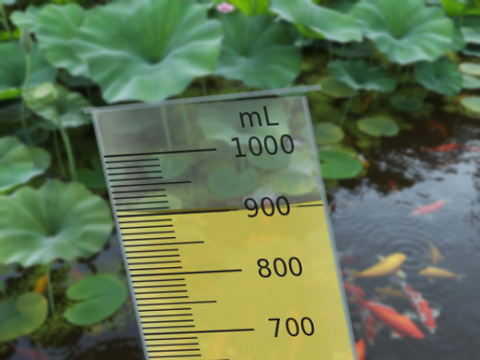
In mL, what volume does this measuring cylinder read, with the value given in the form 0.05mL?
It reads 900mL
